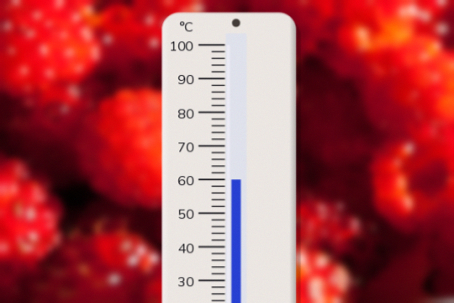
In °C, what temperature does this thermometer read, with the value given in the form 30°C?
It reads 60°C
